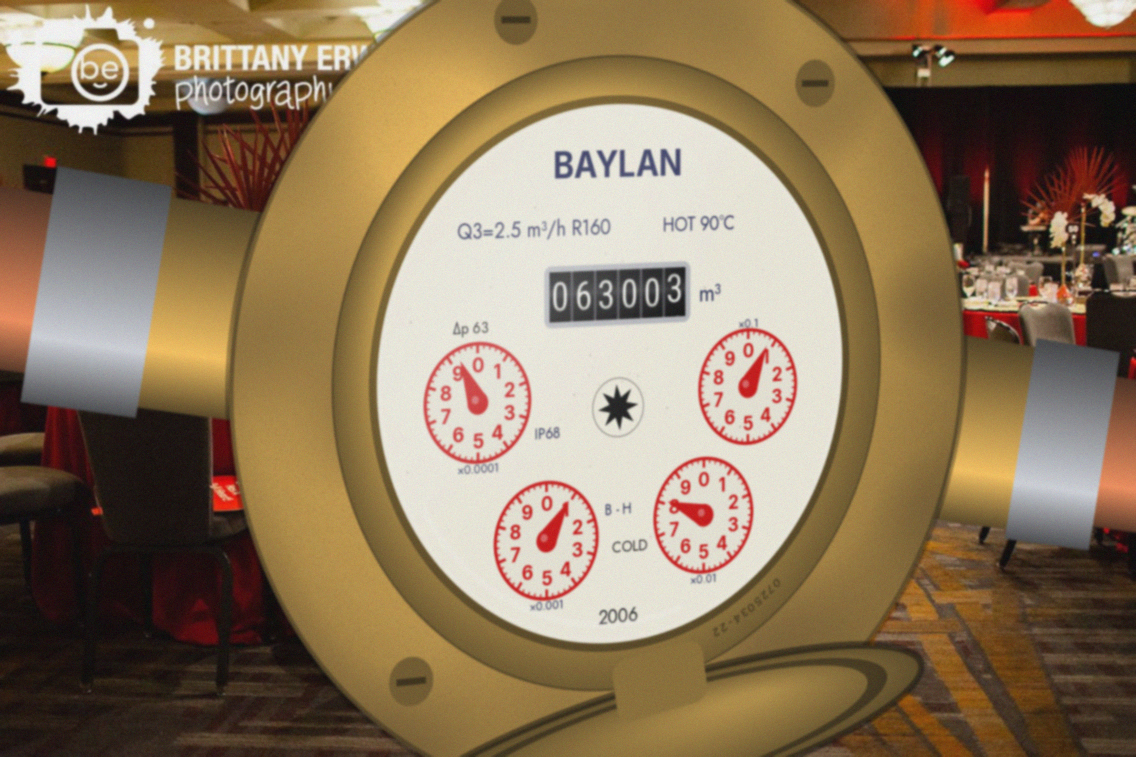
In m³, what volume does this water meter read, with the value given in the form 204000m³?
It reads 63003.0809m³
